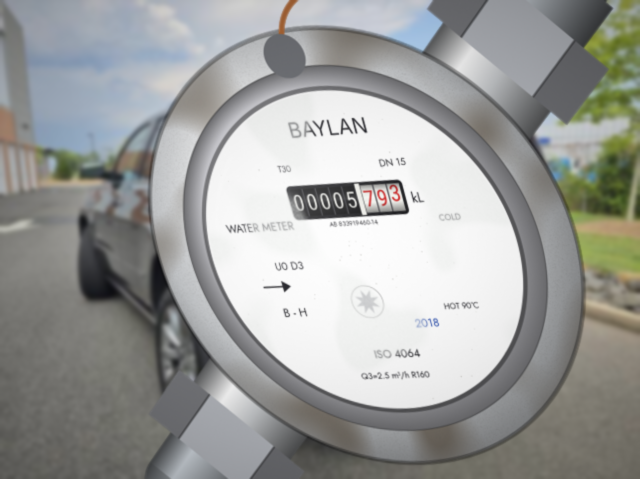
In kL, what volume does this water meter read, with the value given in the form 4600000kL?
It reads 5.793kL
